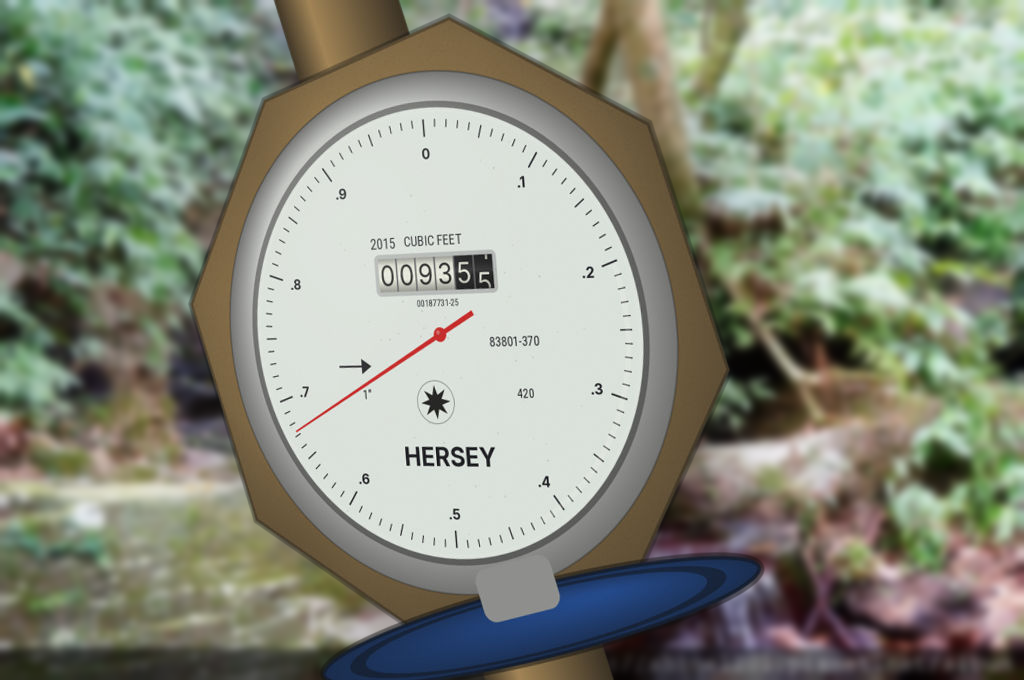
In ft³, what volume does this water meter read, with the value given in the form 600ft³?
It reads 9354.67ft³
